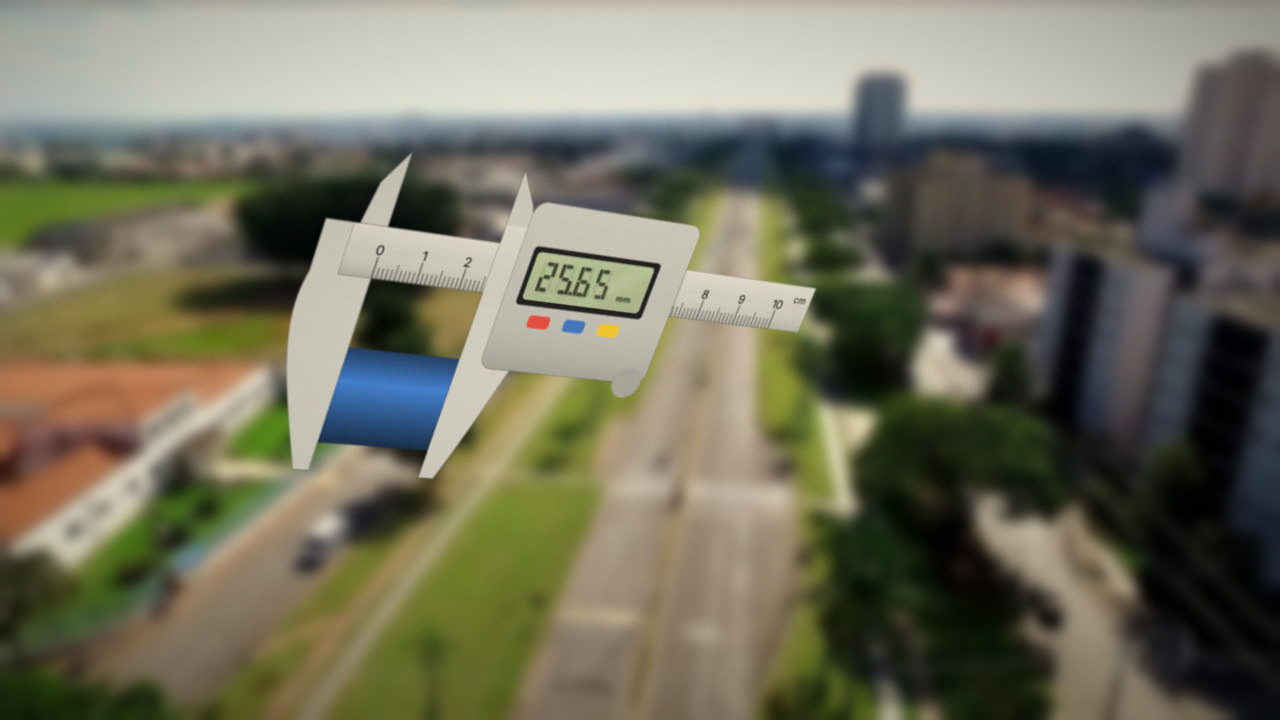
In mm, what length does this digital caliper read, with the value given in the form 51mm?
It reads 25.65mm
